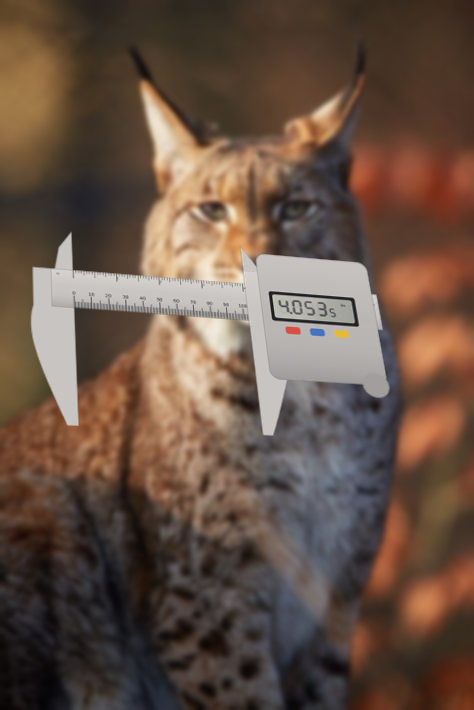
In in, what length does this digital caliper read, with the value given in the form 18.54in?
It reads 4.0535in
